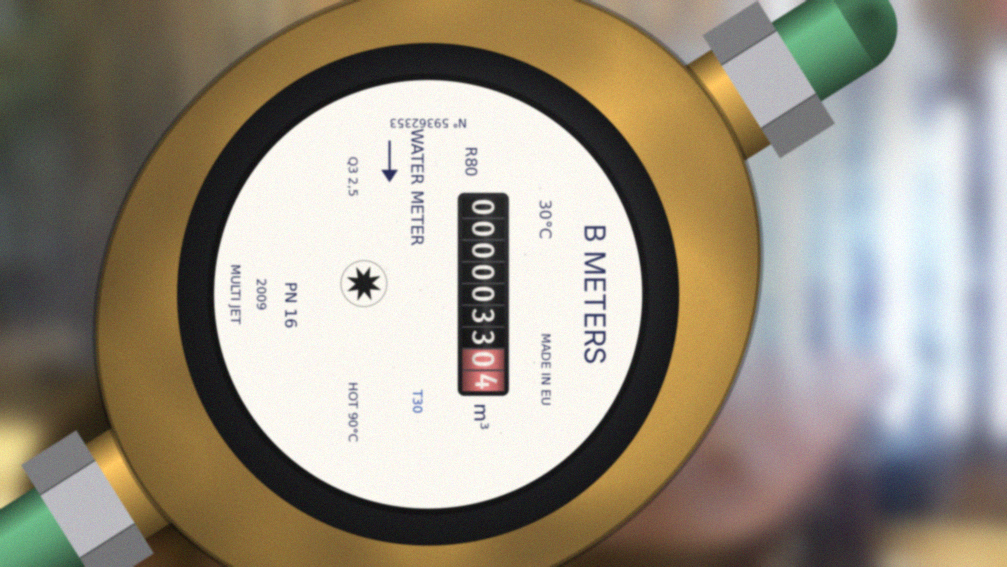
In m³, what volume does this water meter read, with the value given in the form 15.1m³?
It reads 33.04m³
